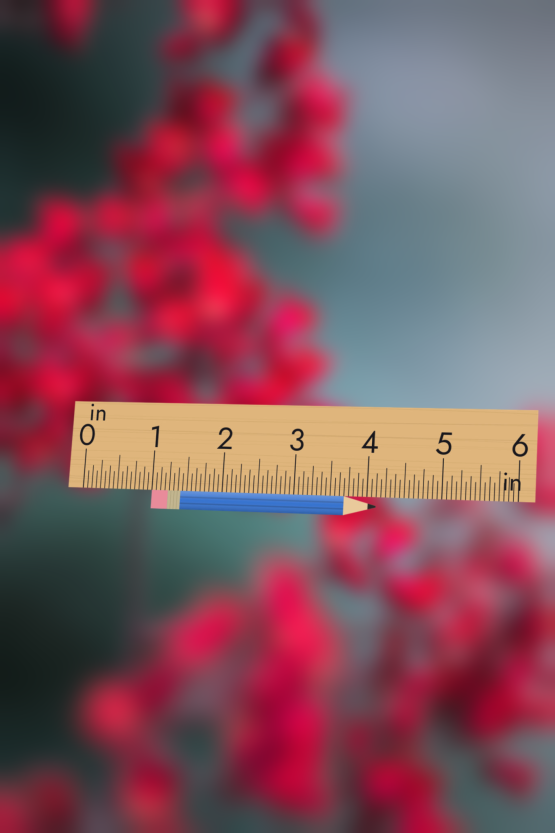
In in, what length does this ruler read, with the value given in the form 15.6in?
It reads 3.125in
